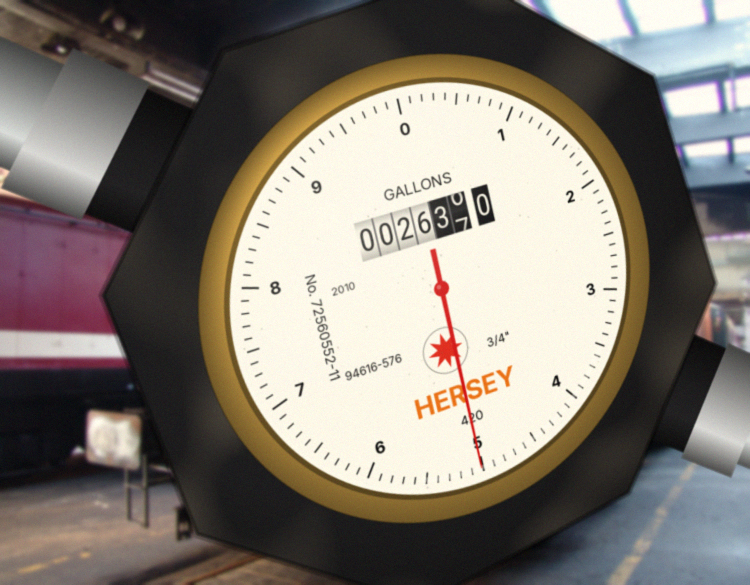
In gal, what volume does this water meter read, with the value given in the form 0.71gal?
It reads 26365.0gal
